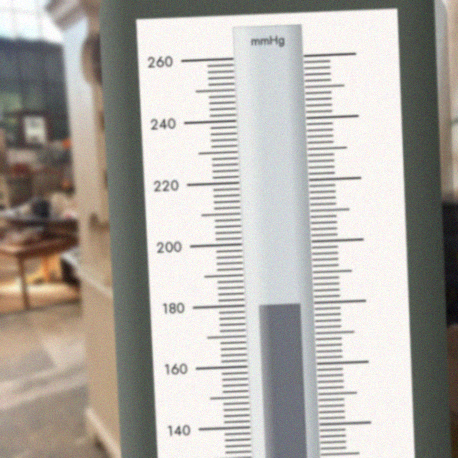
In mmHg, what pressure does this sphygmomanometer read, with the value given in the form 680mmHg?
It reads 180mmHg
